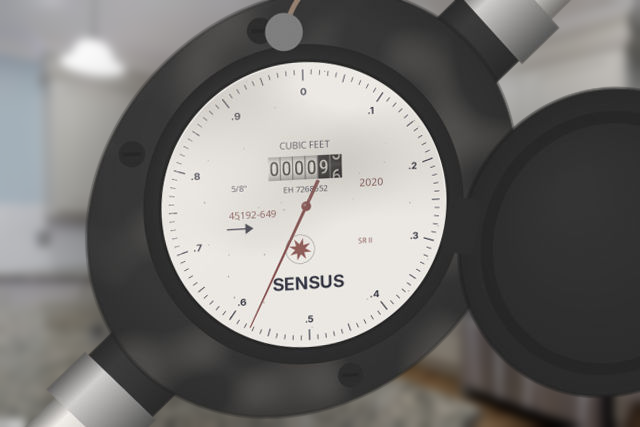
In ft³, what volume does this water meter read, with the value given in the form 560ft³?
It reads 95.57ft³
